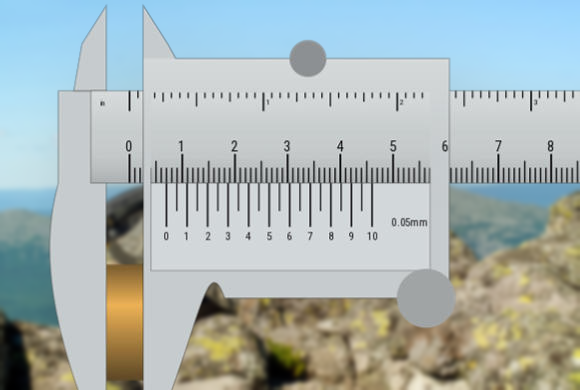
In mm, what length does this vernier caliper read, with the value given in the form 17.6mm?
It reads 7.0mm
